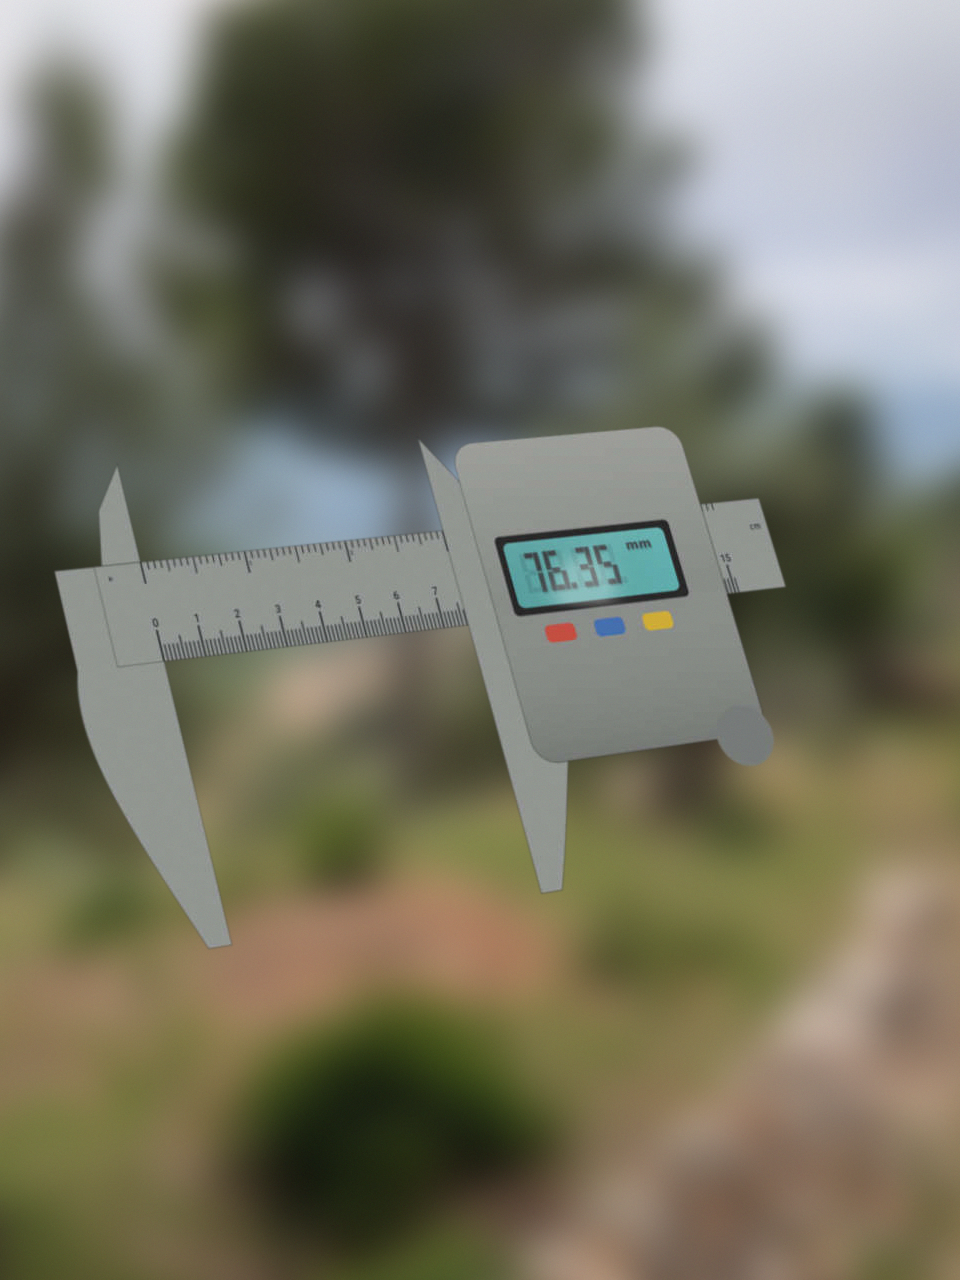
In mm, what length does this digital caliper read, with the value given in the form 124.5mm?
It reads 76.35mm
